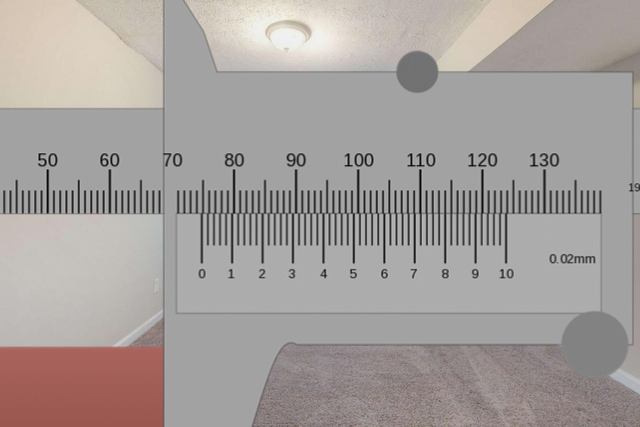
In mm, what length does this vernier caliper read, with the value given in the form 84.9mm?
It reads 74.8mm
